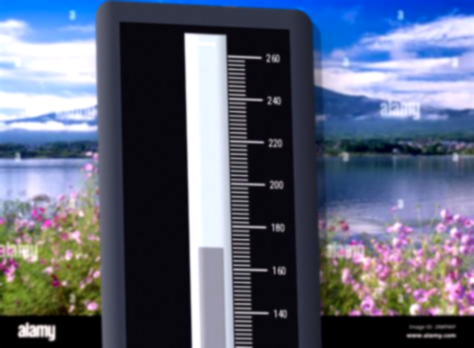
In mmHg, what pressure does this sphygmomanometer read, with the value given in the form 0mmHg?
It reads 170mmHg
